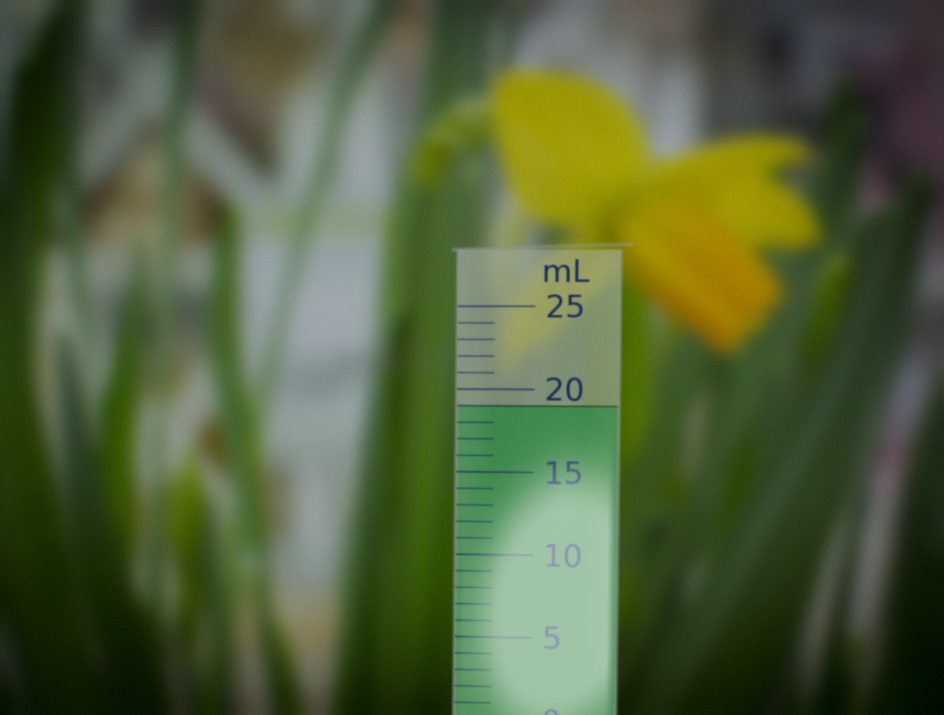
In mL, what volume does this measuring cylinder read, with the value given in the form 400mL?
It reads 19mL
